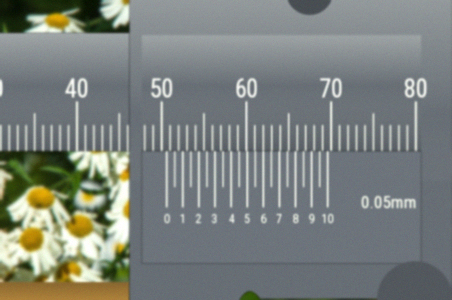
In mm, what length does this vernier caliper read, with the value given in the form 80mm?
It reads 50.6mm
